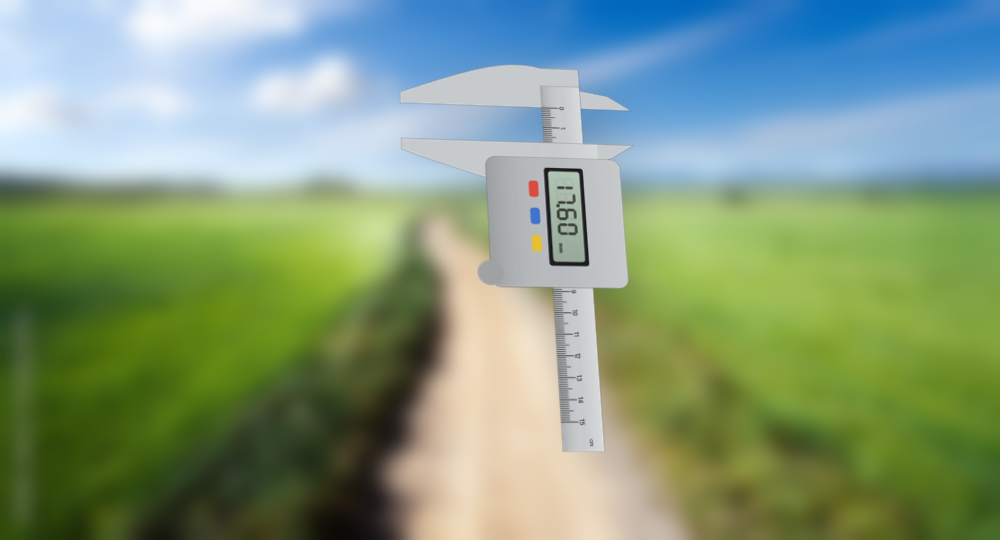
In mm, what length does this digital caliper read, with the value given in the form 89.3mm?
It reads 17.60mm
